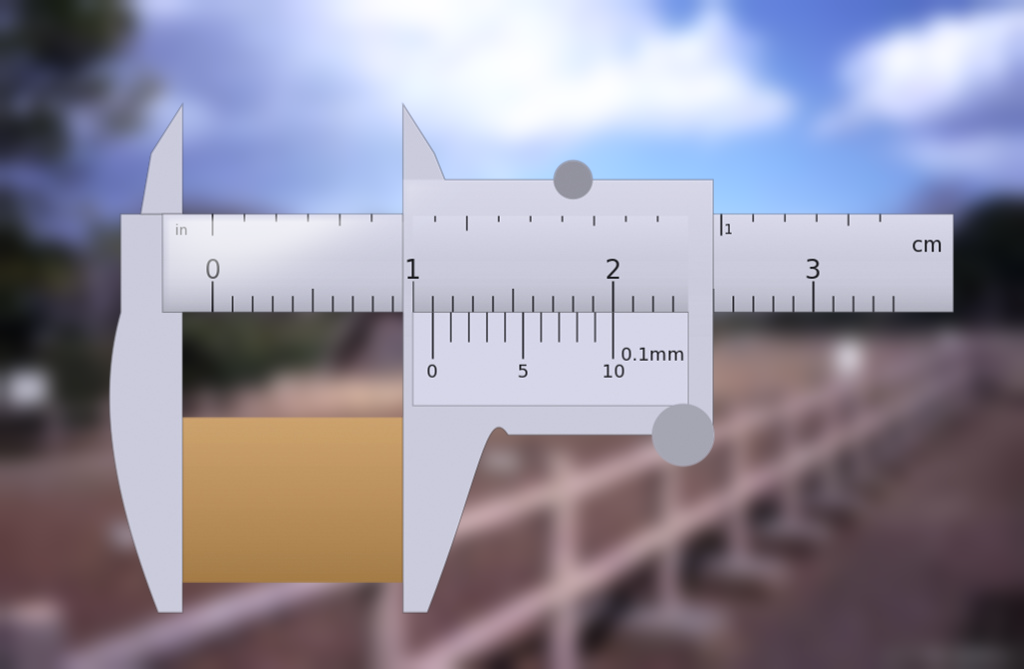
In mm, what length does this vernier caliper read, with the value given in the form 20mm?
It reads 11.0mm
